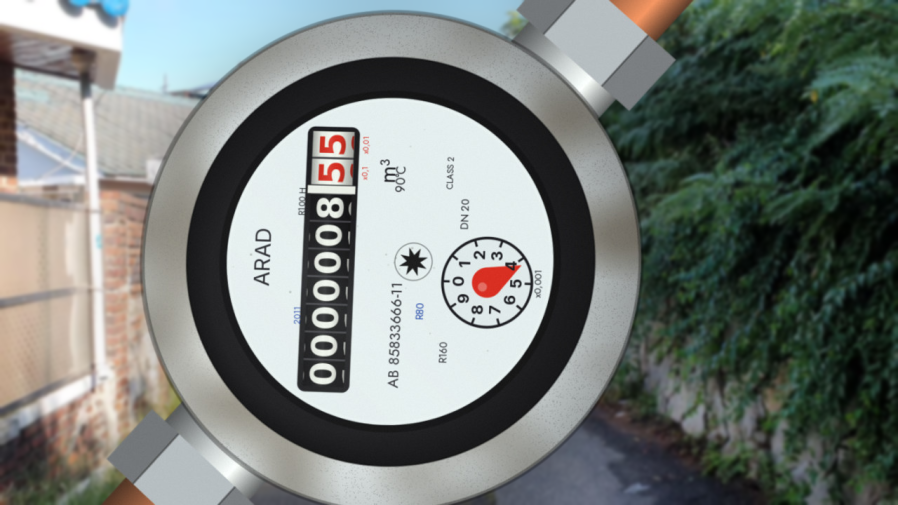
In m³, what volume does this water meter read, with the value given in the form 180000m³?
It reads 8.554m³
